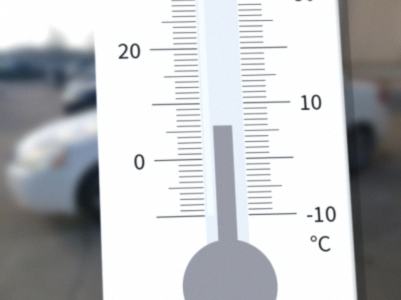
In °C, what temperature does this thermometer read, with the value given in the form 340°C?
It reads 6°C
